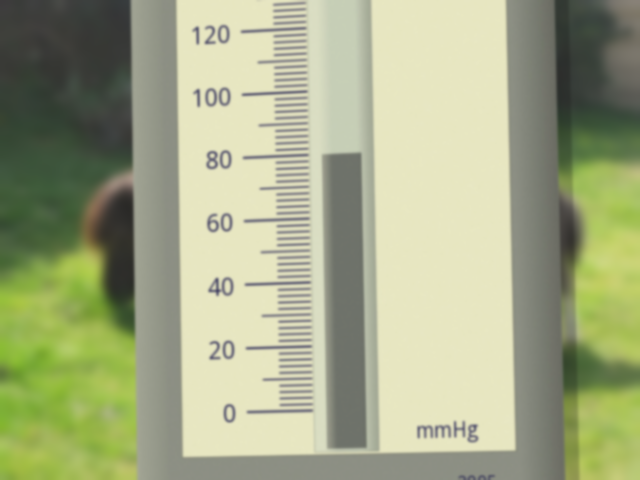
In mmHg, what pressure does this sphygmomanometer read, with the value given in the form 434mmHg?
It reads 80mmHg
